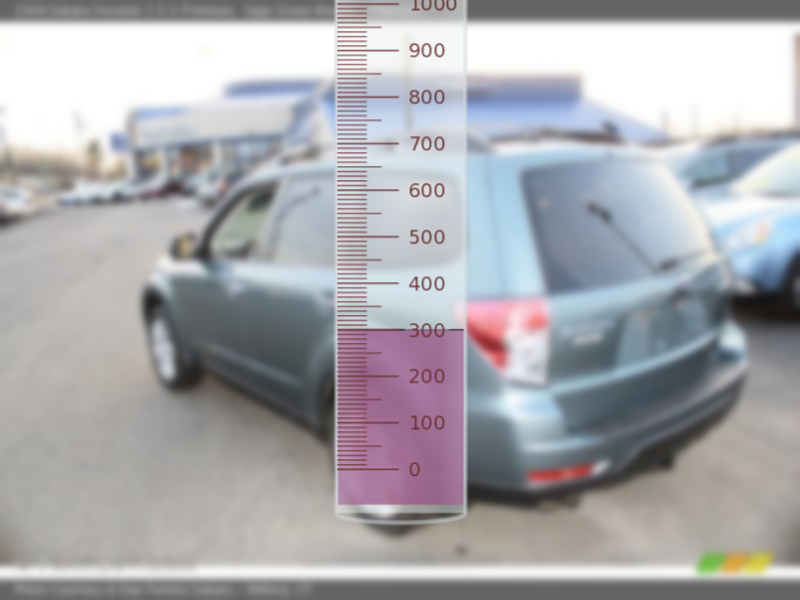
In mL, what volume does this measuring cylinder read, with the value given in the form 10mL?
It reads 300mL
